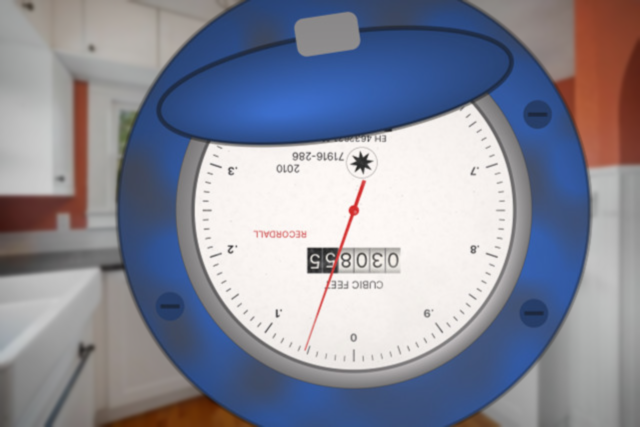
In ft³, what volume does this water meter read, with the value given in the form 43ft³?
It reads 30855.05ft³
